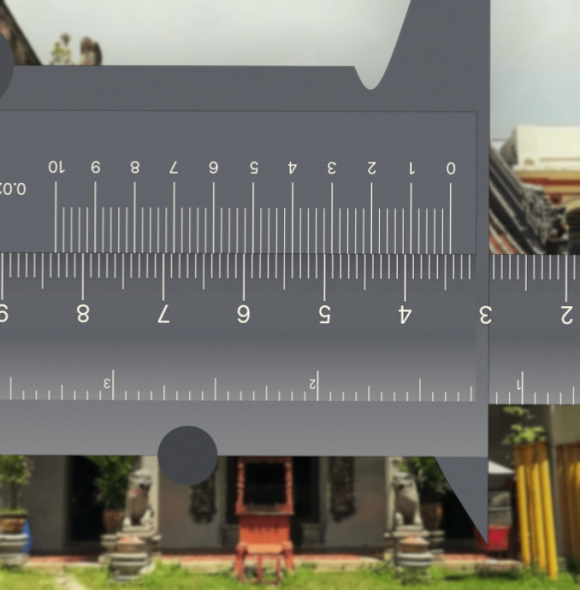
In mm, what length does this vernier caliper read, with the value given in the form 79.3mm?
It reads 34.4mm
